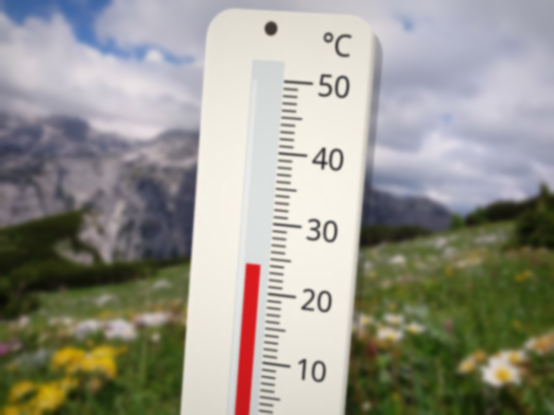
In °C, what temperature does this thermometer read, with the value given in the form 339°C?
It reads 24°C
